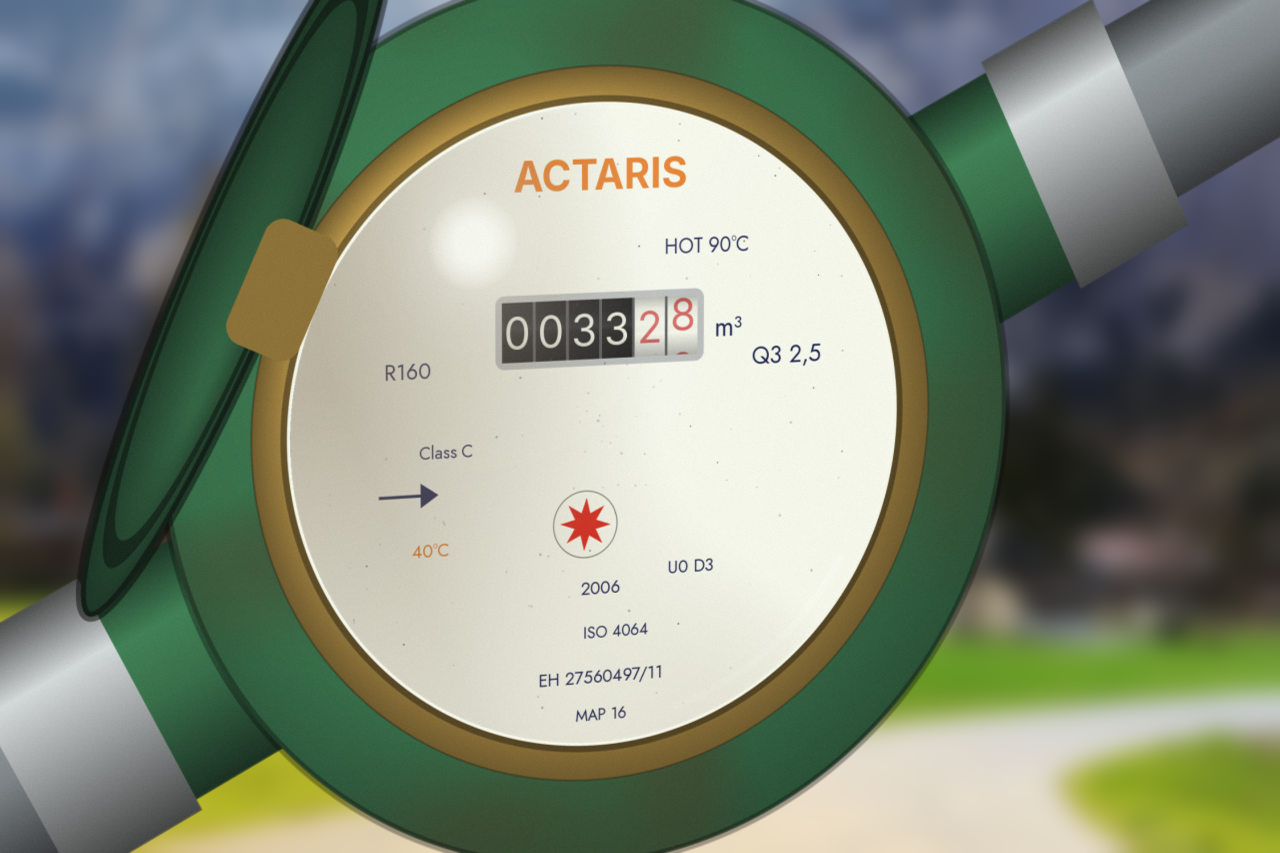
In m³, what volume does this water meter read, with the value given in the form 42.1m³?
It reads 33.28m³
